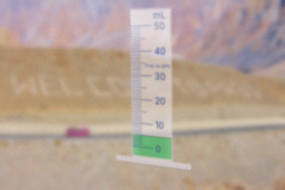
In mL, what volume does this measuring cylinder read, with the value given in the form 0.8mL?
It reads 5mL
